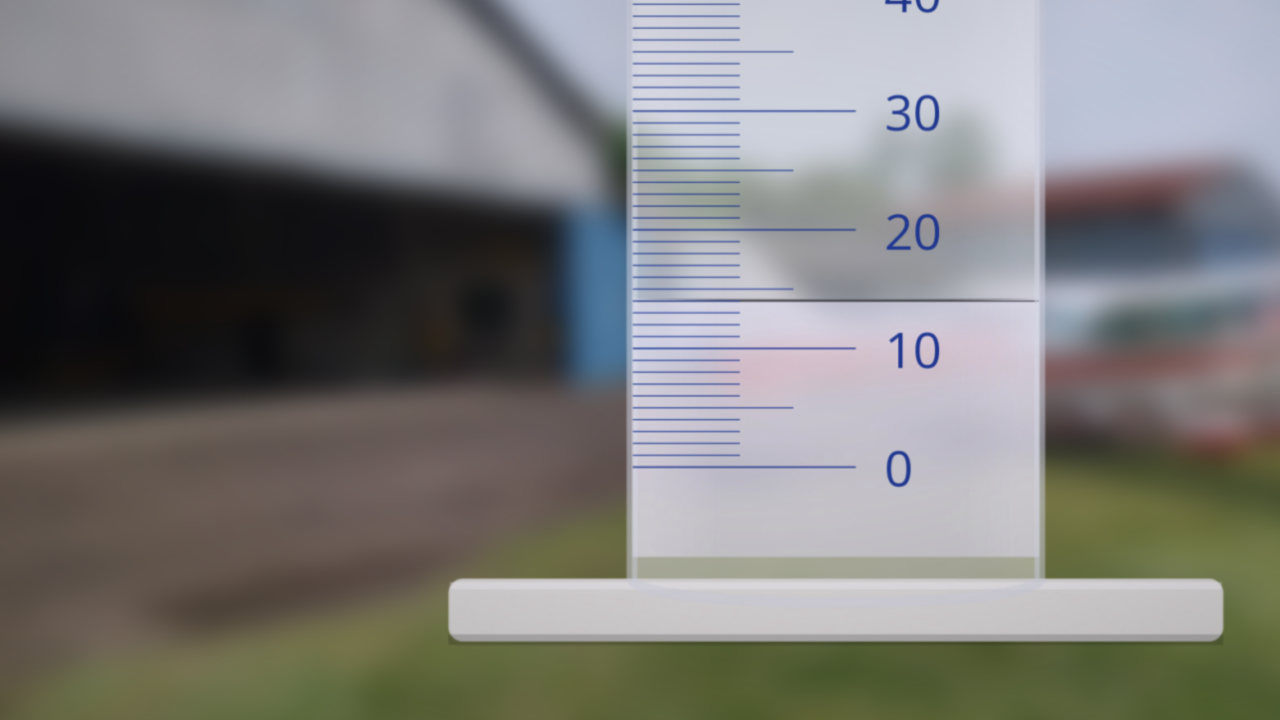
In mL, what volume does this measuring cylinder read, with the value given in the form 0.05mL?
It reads 14mL
